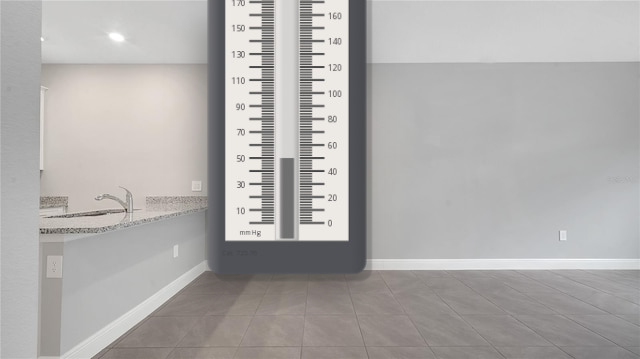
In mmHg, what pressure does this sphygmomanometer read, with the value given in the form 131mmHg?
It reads 50mmHg
